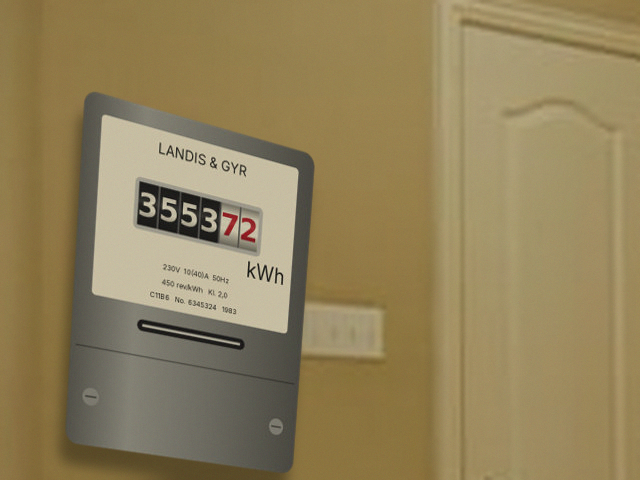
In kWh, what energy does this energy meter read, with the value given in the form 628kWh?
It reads 3553.72kWh
